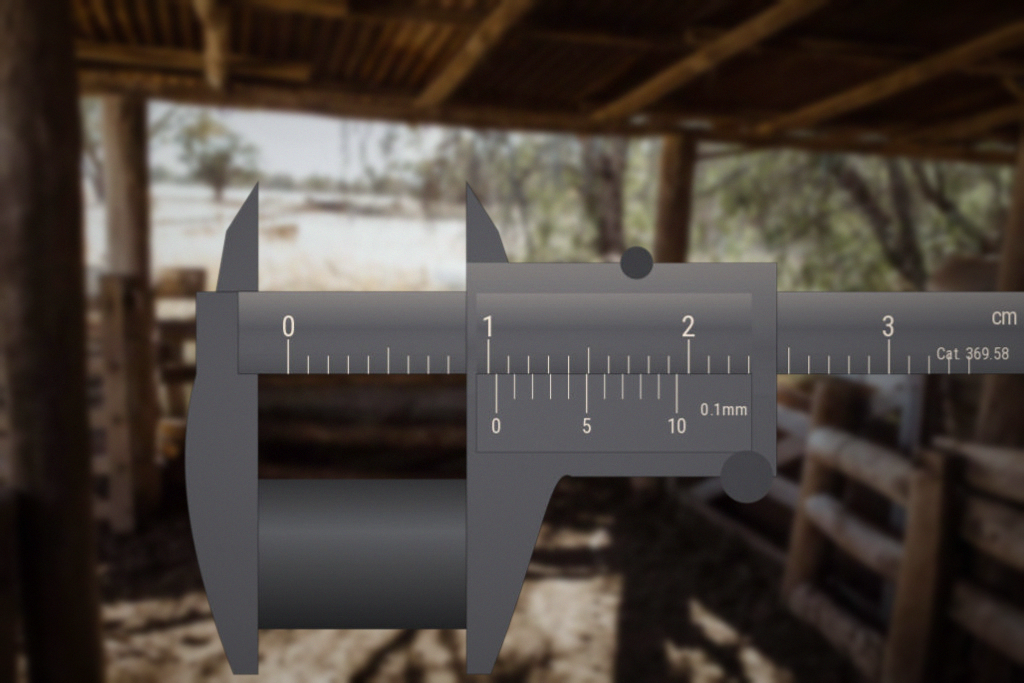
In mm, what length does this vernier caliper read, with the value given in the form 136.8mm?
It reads 10.4mm
